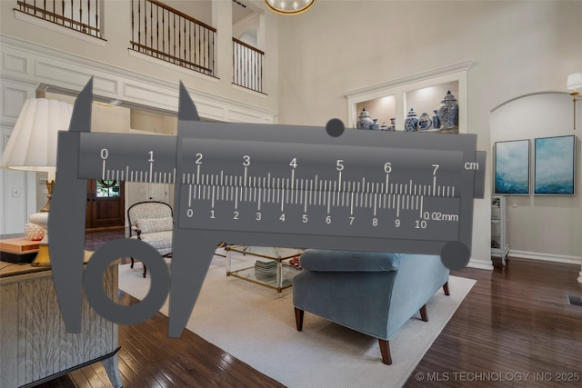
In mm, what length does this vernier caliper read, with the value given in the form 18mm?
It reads 18.5mm
